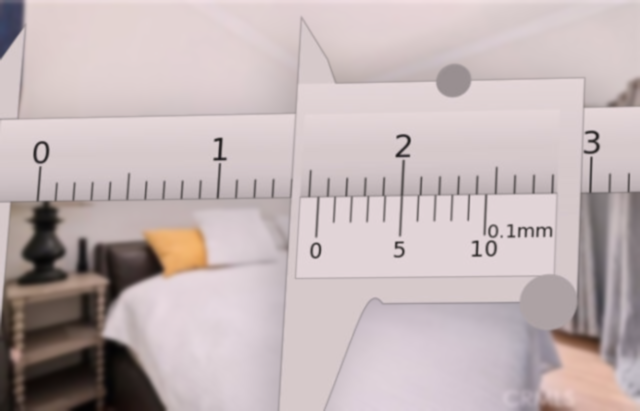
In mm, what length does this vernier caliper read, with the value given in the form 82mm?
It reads 15.5mm
